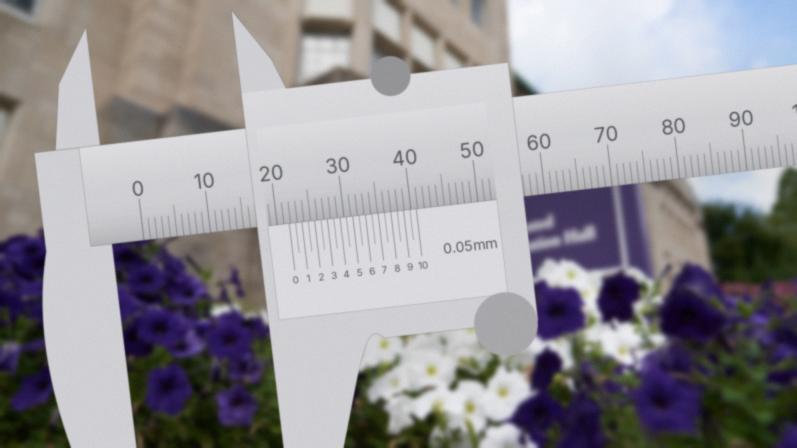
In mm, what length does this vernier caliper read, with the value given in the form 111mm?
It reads 21.8mm
